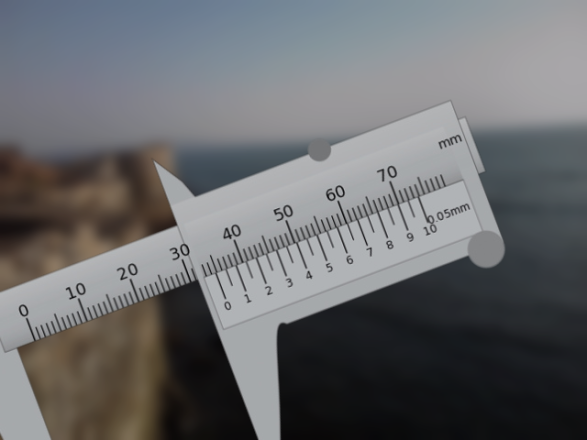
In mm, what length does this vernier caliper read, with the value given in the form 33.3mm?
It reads 34.8mm
